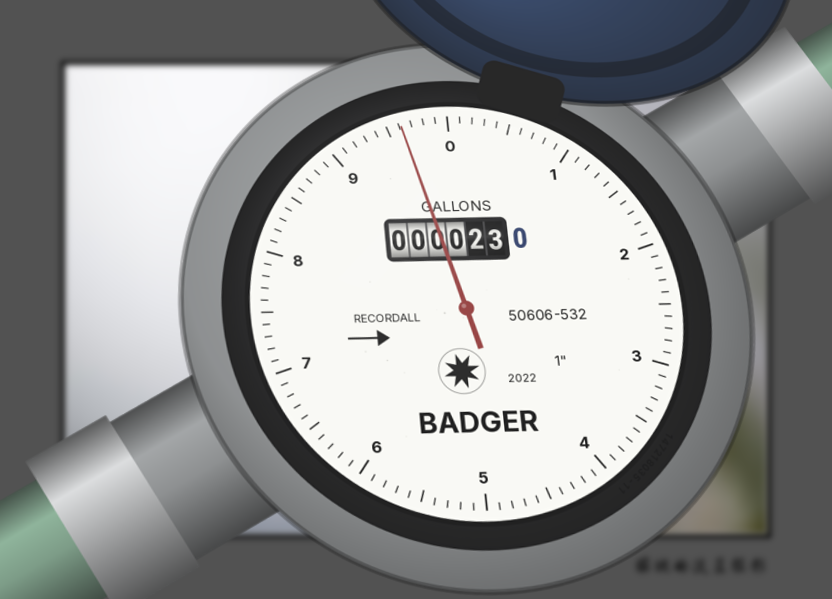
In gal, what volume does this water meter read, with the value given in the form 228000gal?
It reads 229.6gal
